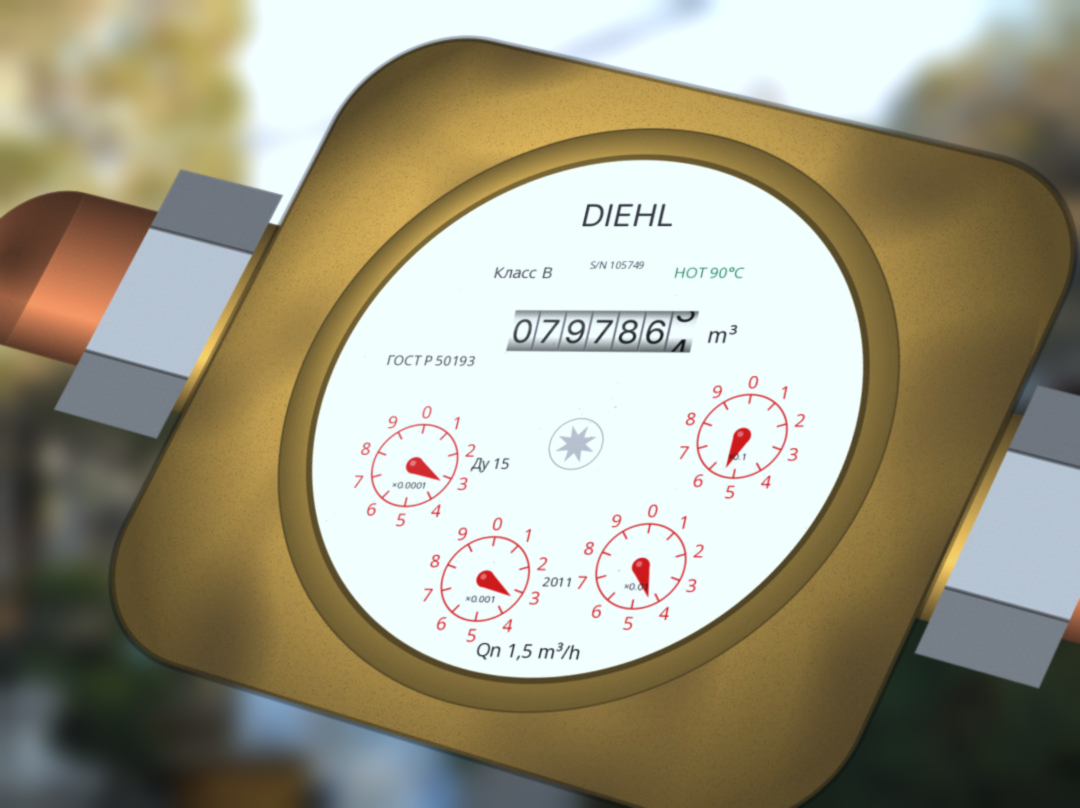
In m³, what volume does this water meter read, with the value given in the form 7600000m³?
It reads 797863.5433m³
